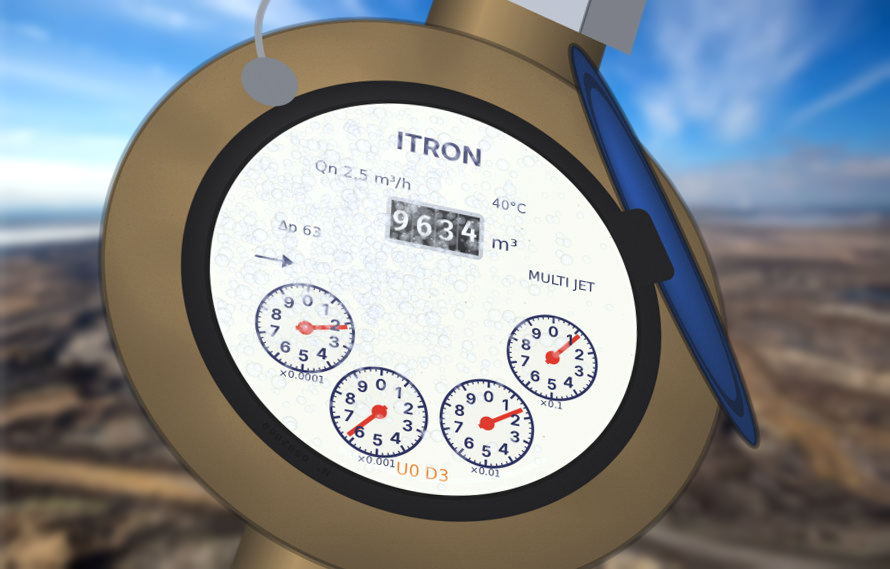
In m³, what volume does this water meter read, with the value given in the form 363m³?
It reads 9634.1162m³
